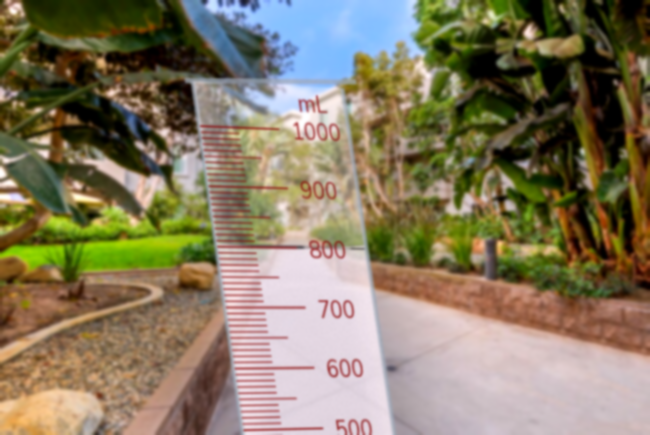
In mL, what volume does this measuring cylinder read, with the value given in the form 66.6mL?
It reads 800mL
